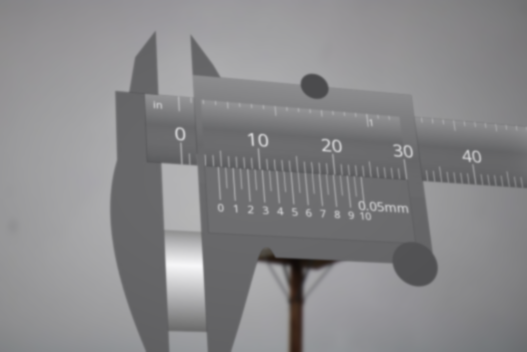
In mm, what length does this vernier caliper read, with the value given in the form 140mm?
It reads 4.6mm
